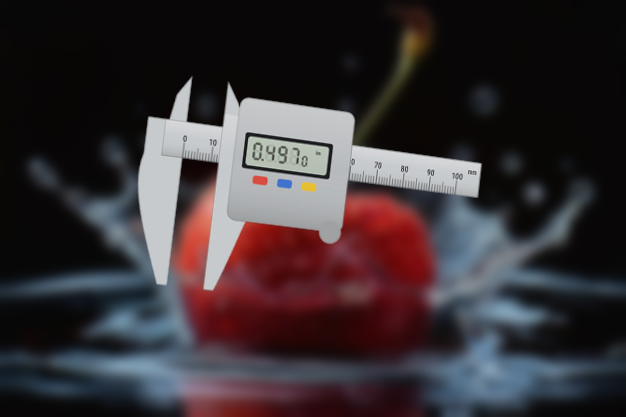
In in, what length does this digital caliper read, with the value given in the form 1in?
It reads 0.4970in
